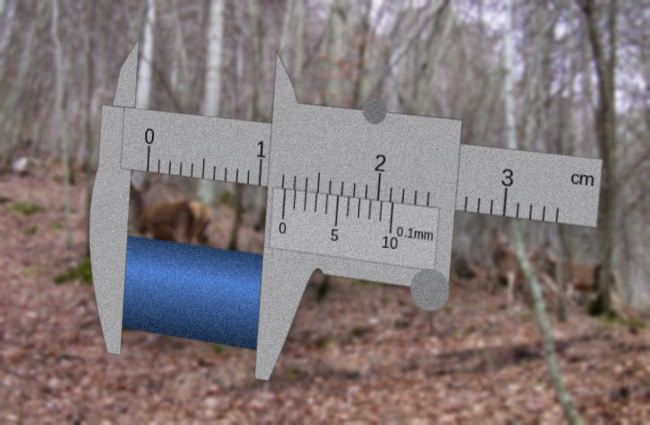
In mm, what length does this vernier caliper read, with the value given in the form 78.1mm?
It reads 12.2mm
